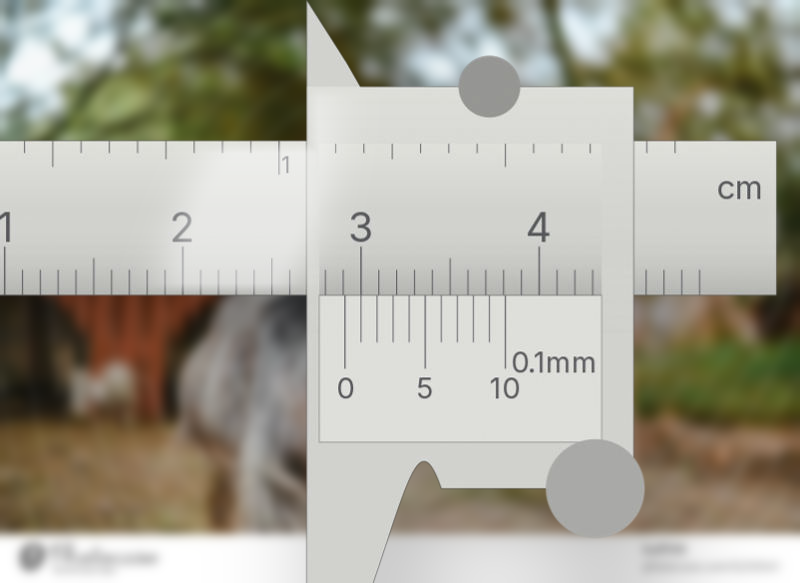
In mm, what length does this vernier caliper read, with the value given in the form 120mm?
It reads 29.1mm
